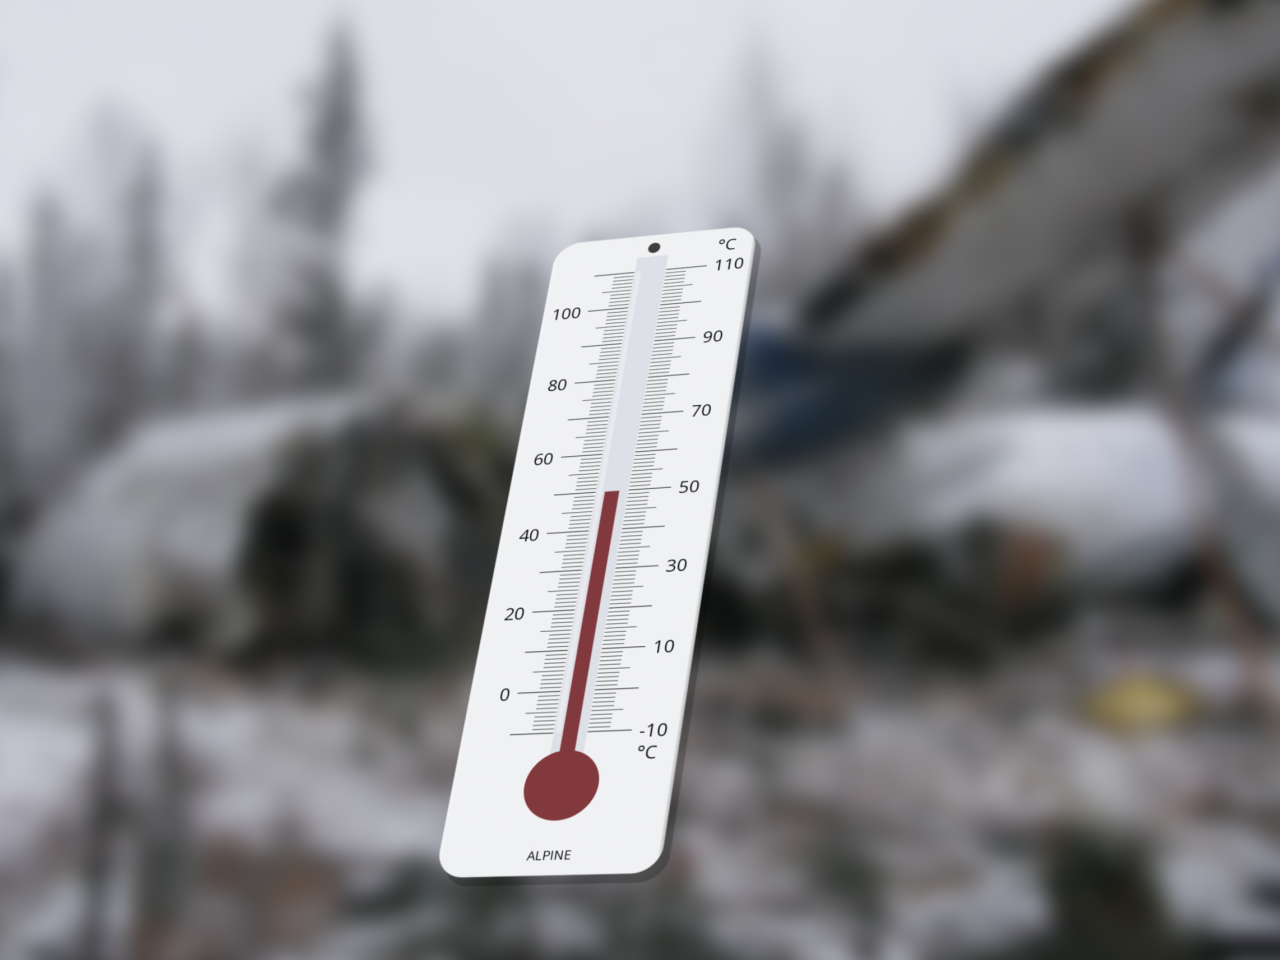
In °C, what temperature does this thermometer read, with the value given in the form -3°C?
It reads 50°C
